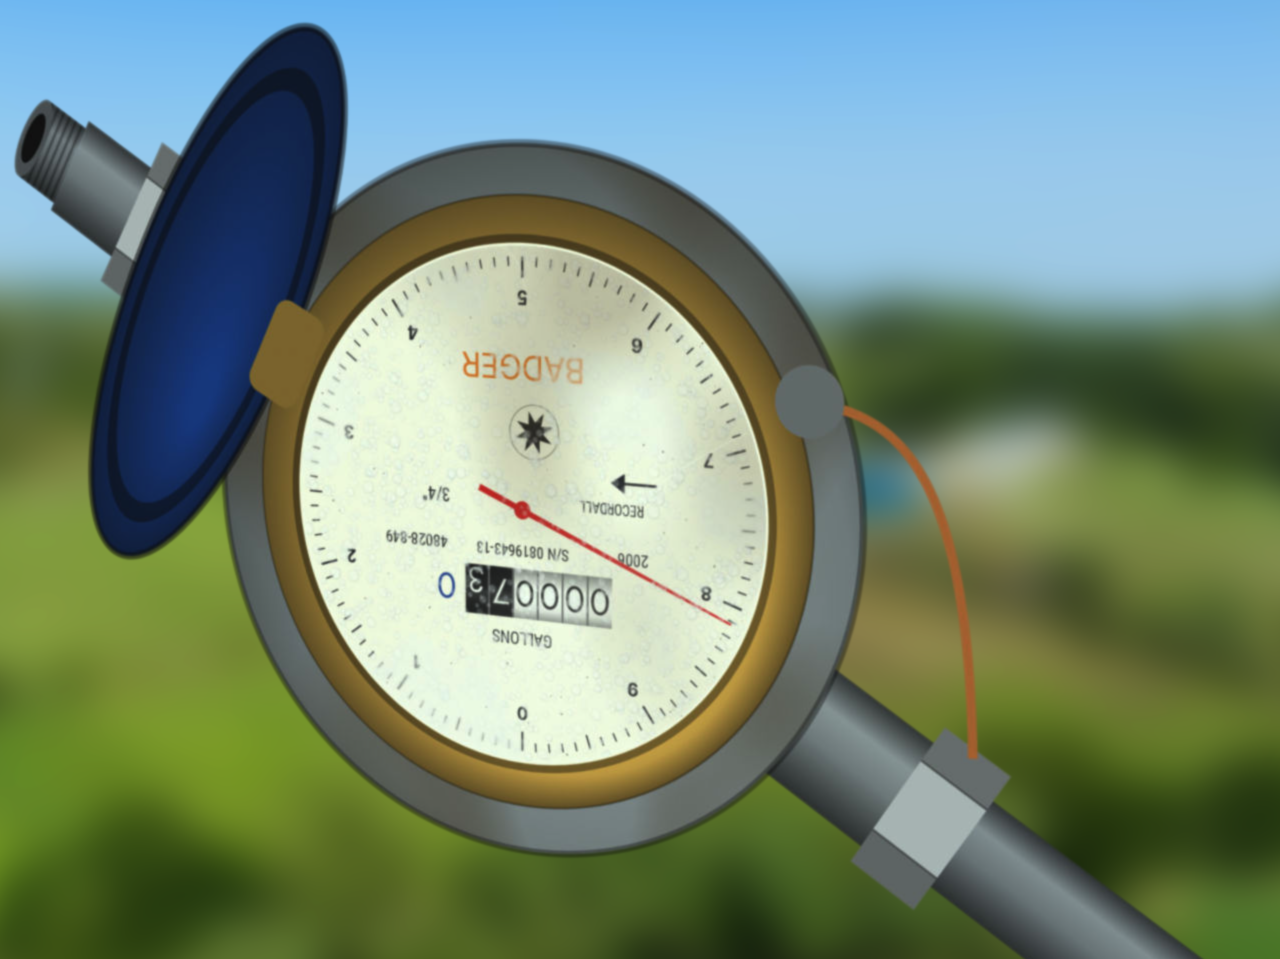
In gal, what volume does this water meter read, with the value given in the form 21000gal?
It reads 728.1gal
